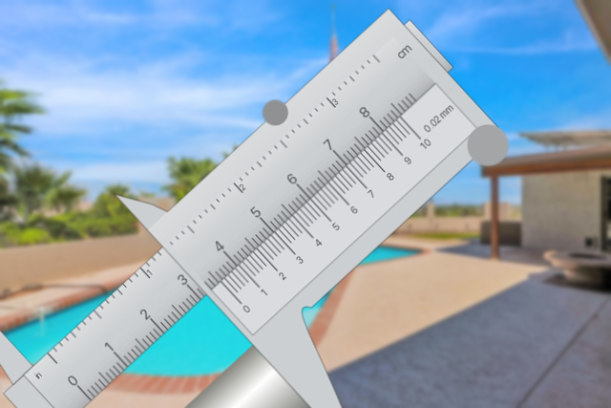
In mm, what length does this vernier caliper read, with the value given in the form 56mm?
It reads 35.5mm
